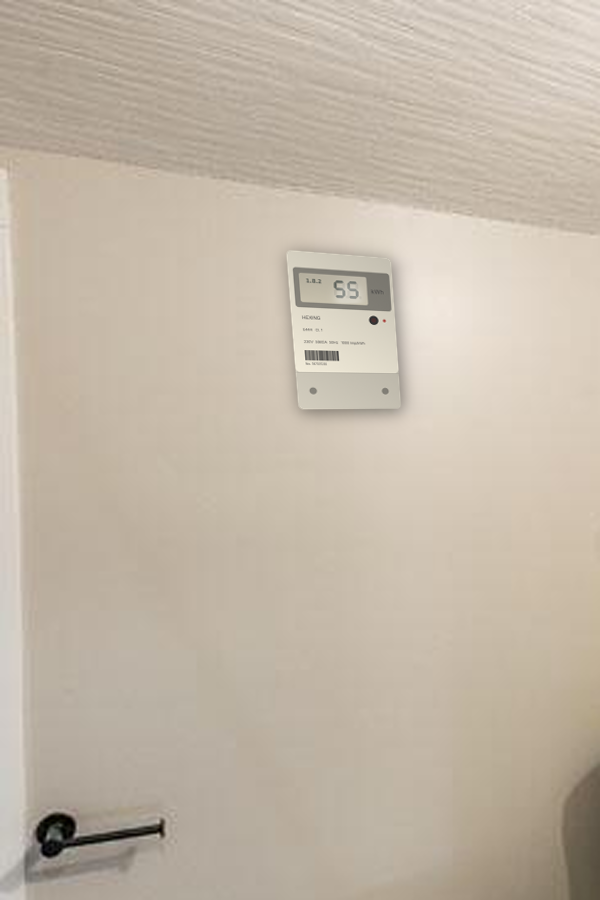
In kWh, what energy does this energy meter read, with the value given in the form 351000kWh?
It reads 55kWh
